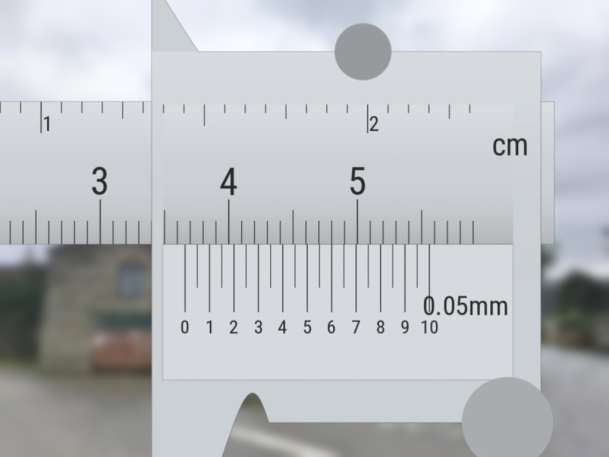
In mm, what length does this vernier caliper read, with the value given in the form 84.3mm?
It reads 36.6mm
